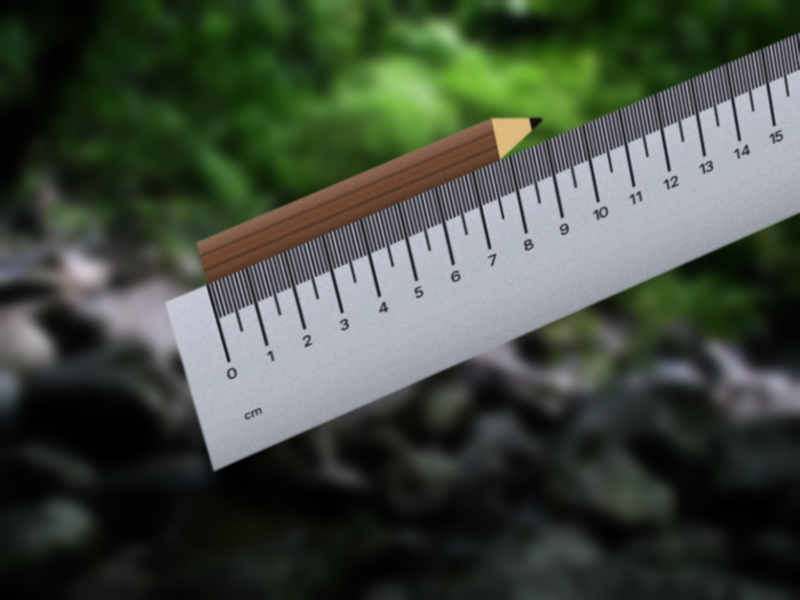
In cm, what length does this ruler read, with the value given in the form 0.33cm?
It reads 9cm
